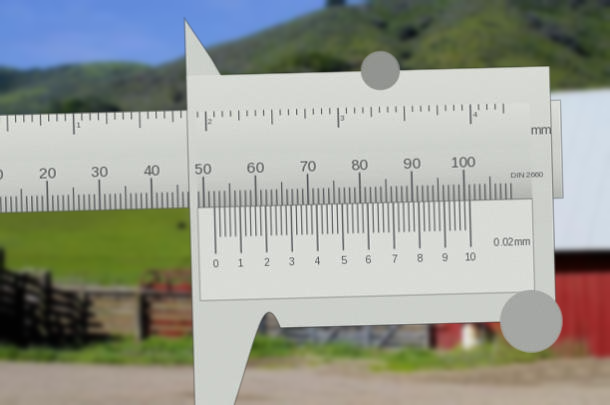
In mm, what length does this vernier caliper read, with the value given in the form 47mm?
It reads 52.0mm
